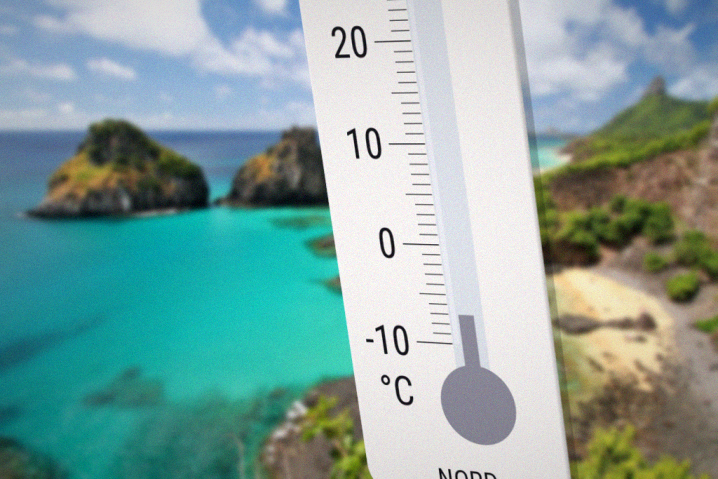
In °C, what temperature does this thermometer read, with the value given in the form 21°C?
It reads -7°C
